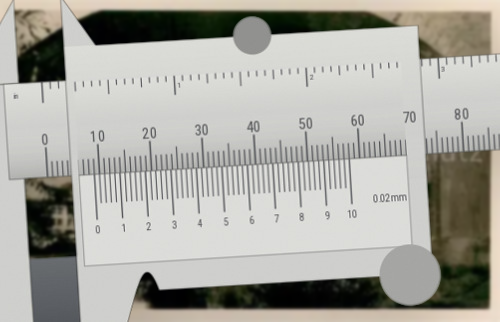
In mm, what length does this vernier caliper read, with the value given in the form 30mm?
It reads 9.0mm
